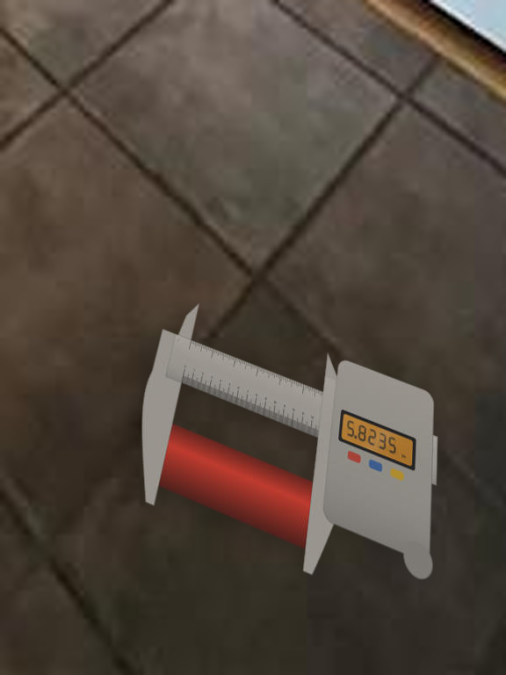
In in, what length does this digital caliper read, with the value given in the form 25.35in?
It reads 5.8235in
